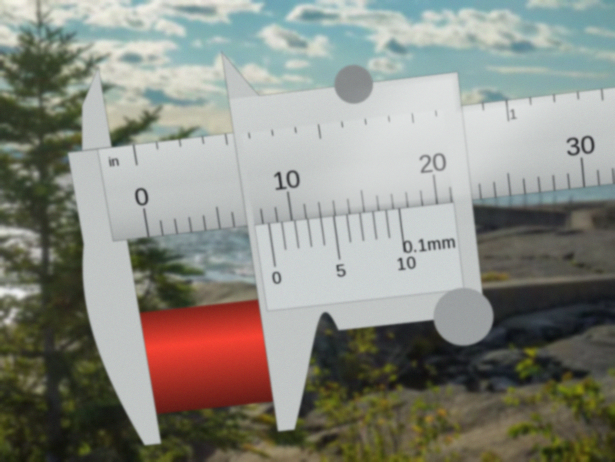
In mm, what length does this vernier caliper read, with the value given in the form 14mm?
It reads 8.4mm
